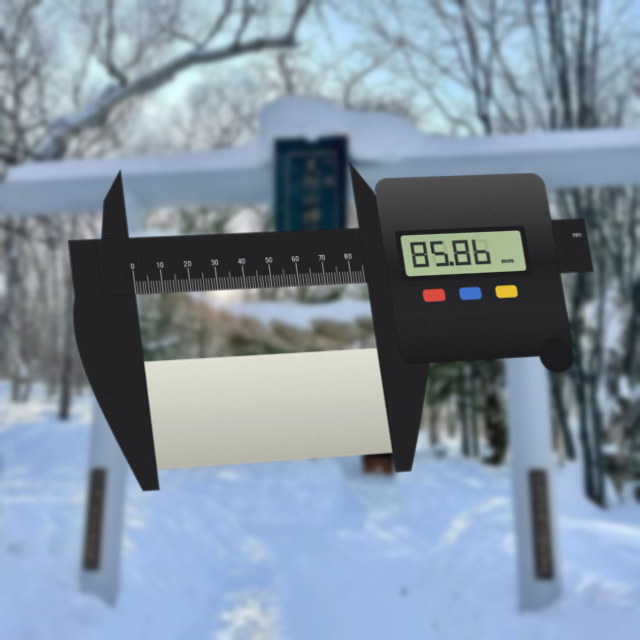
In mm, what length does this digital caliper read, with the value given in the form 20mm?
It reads 85.86mm
